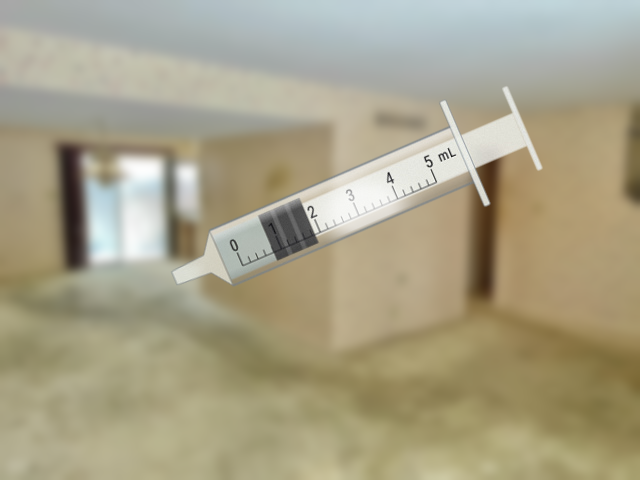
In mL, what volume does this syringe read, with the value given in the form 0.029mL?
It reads 0.8mL
